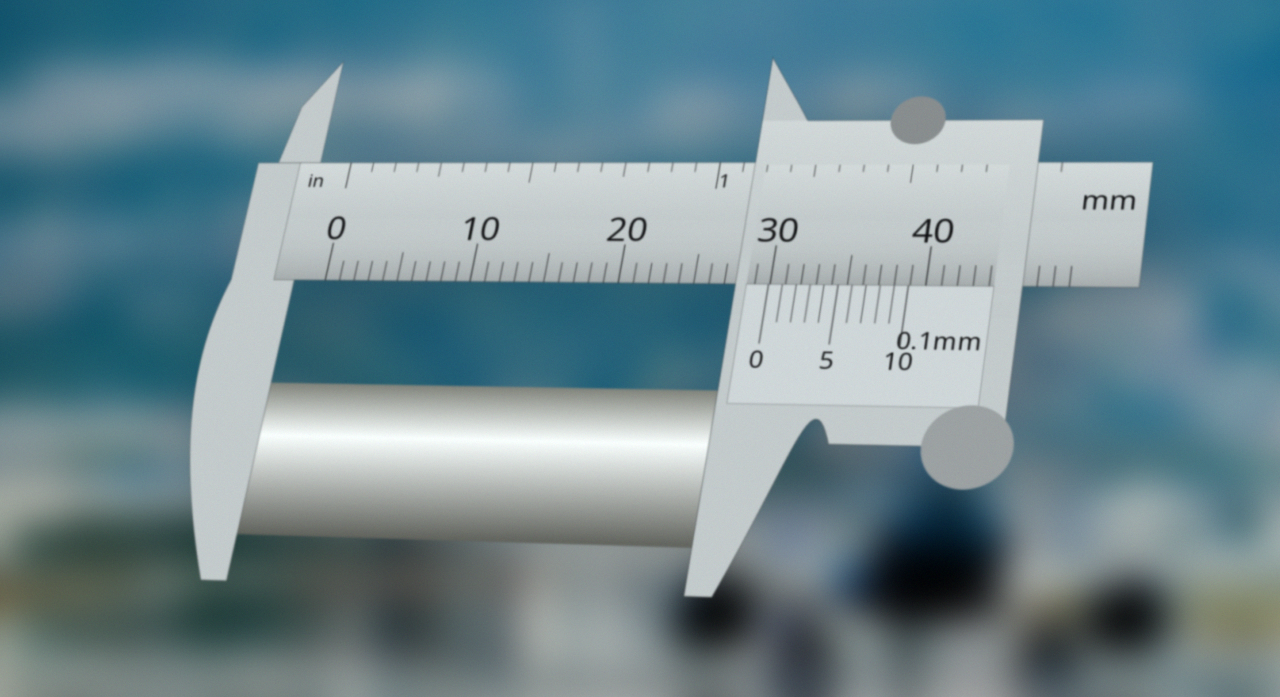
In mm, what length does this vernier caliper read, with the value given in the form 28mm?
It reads 29.9mm
